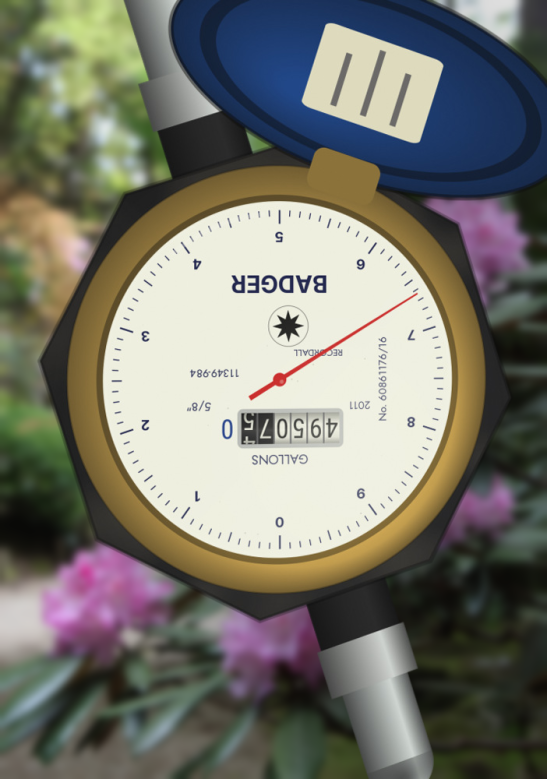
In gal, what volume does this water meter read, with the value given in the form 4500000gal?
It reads 4950746.6gal
